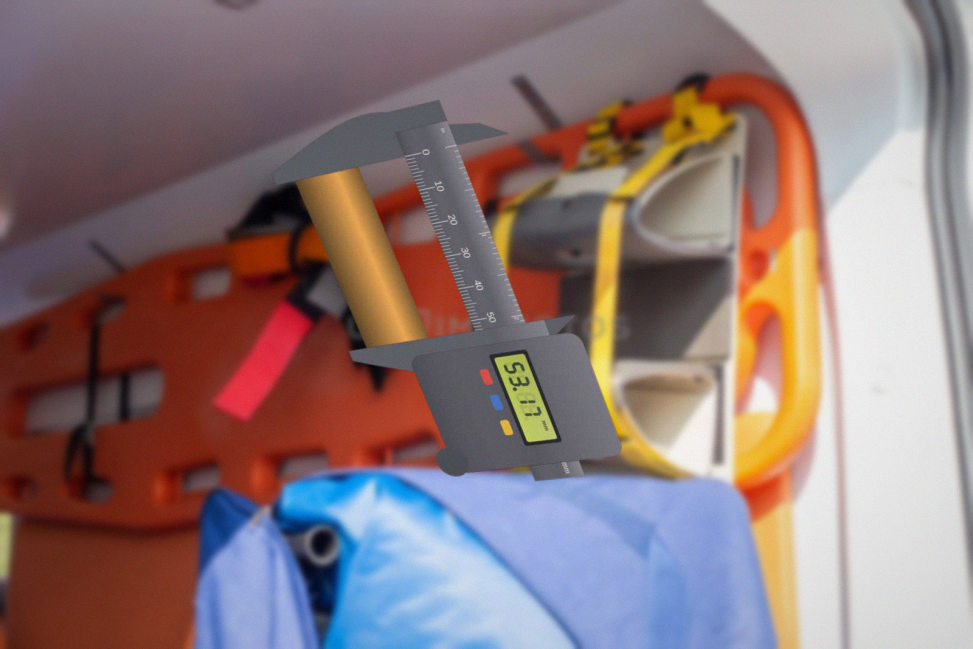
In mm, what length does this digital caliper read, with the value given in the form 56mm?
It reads 53.17mm
